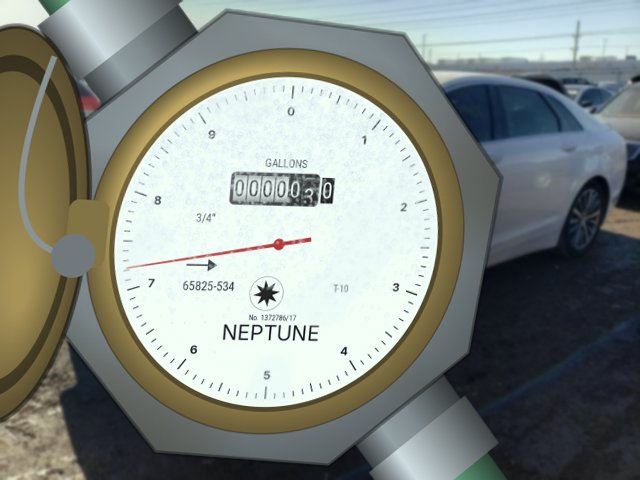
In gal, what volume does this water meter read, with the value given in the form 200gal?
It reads 27.2gal
